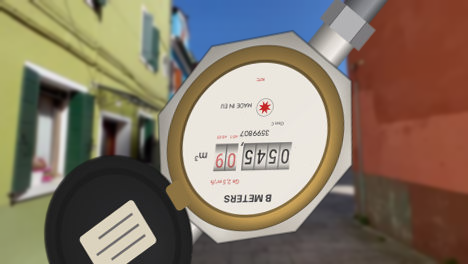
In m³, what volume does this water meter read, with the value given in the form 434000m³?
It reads 545.09m³
